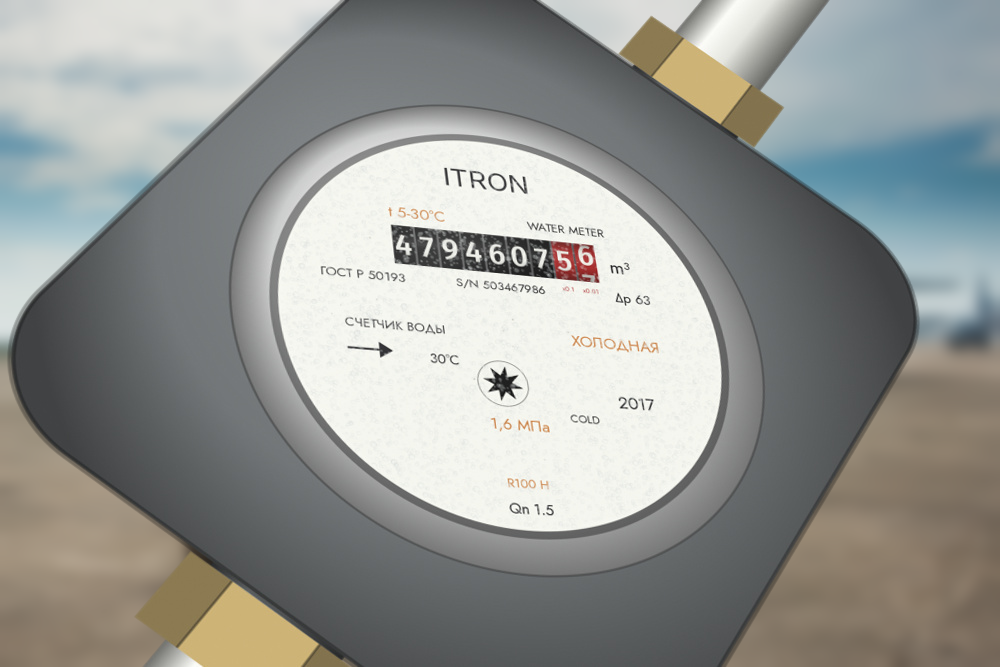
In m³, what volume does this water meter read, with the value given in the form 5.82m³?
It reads 4794607.56m³
